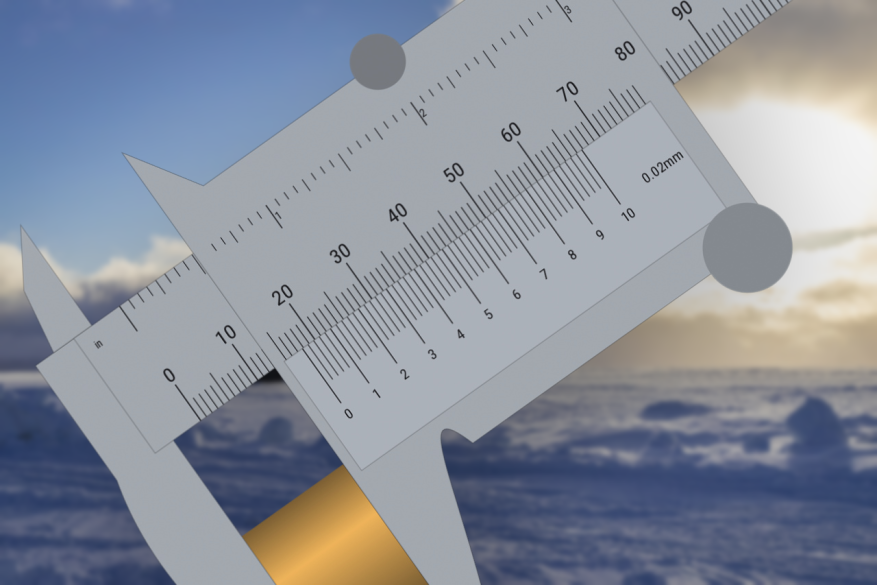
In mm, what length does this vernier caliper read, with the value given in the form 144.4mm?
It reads 17.8mm
